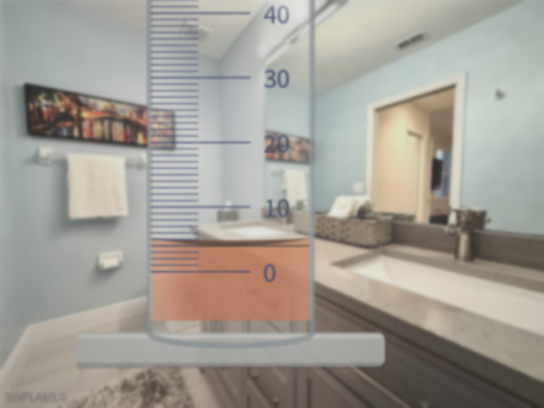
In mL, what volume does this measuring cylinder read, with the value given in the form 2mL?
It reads 4mL
